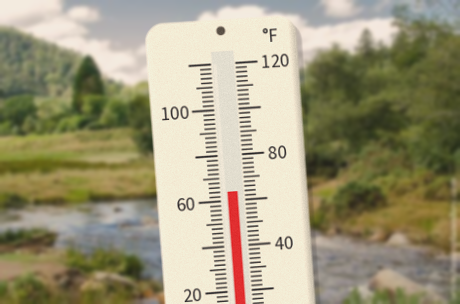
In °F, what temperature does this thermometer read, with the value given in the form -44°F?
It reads 64°F
